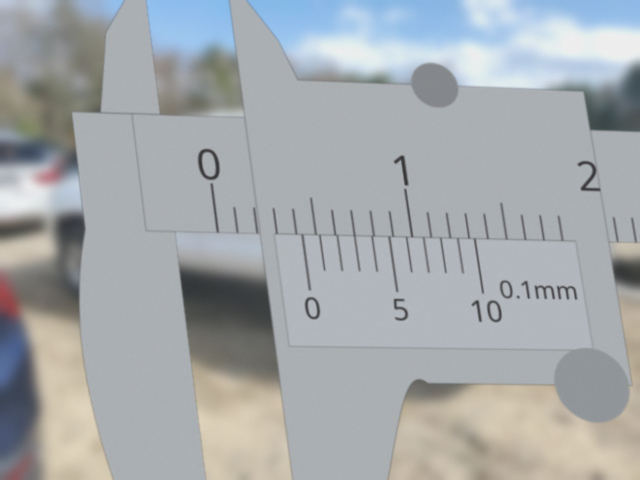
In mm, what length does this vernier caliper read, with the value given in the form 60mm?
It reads 4.3mm
